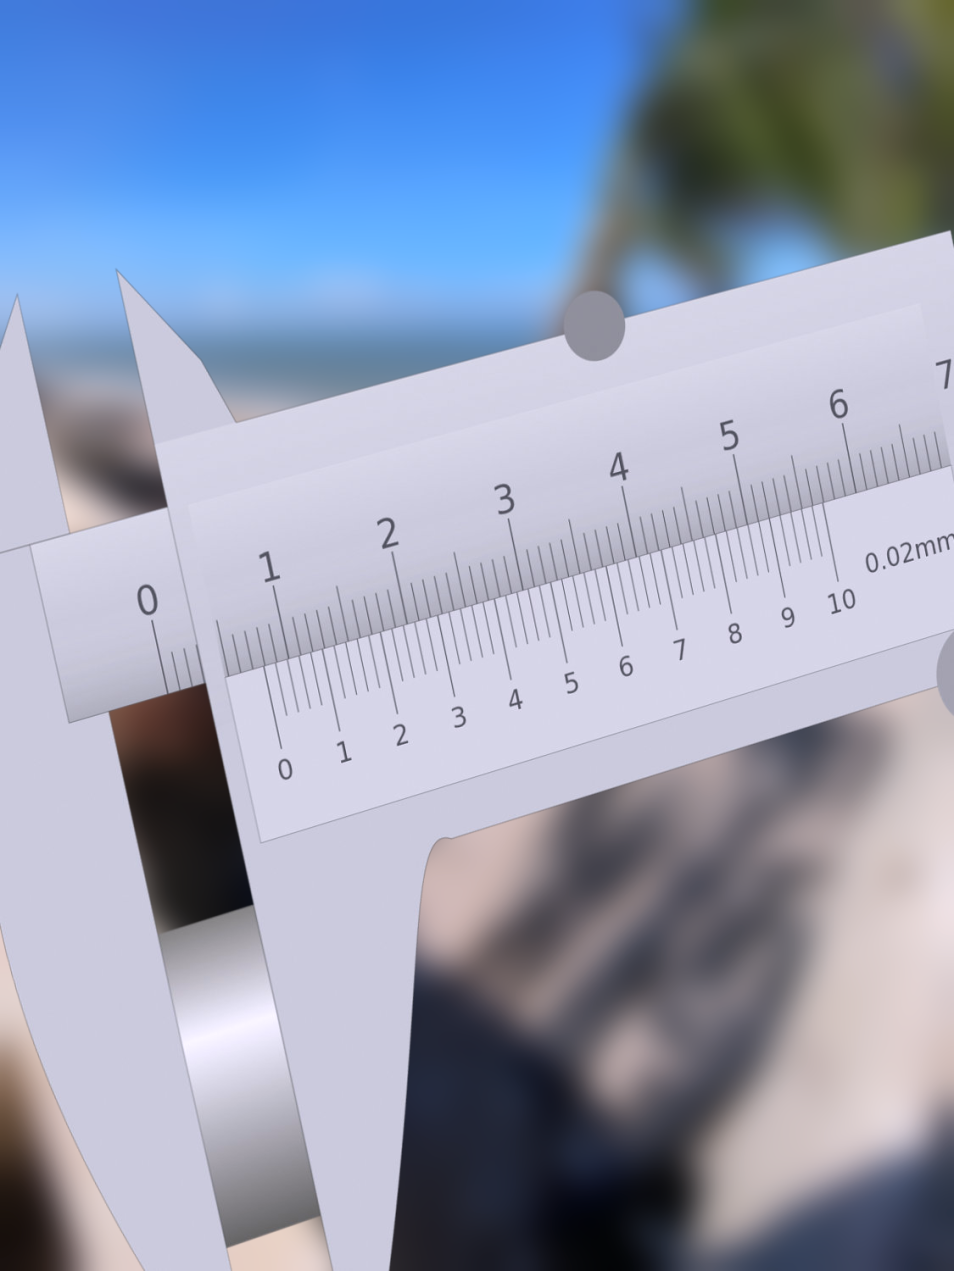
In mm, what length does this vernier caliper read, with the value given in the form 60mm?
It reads 7.9mm
